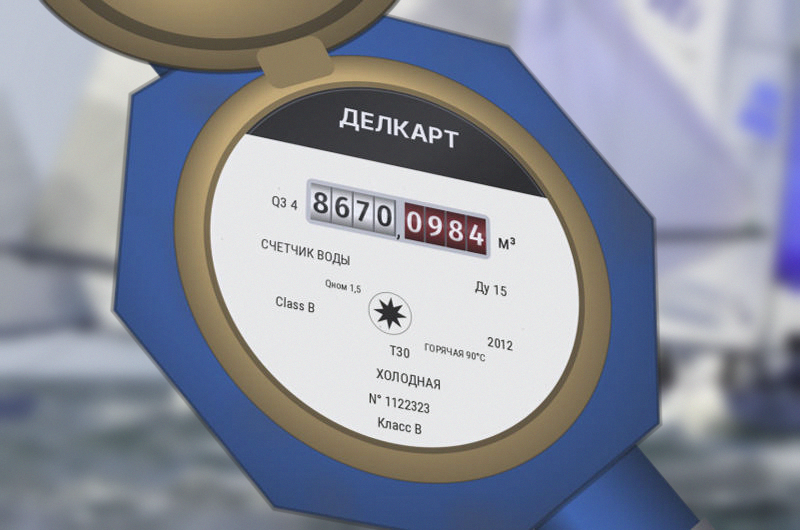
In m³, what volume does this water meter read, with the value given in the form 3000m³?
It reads 8670.0984m³
